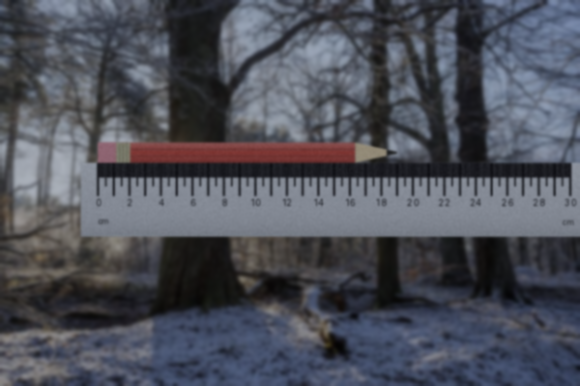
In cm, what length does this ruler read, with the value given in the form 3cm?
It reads 19cm
